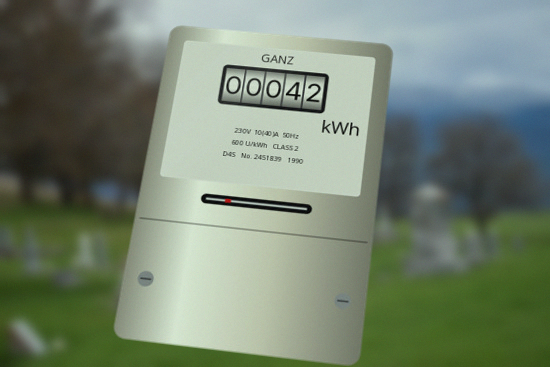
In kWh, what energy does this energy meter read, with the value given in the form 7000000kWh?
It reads 42kWh
